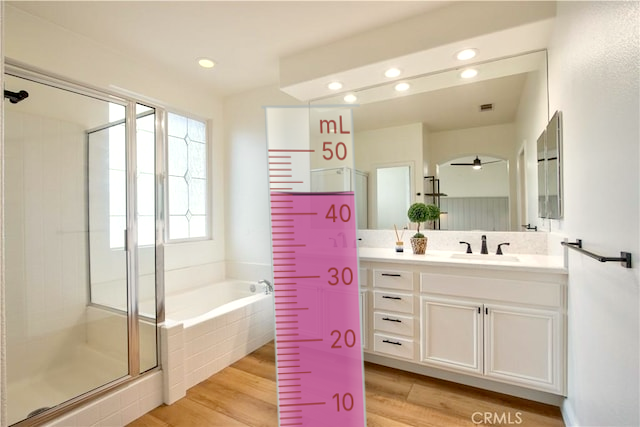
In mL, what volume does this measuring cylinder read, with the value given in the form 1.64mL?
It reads 43mL
